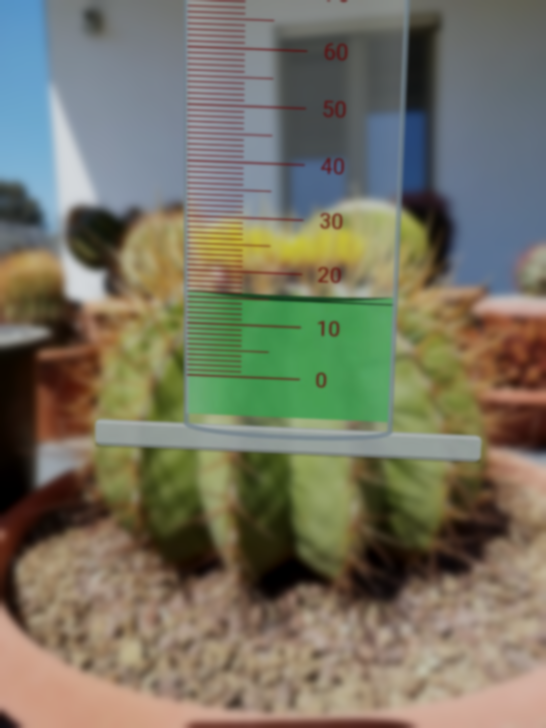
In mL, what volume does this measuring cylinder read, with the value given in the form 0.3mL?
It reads 15mL
